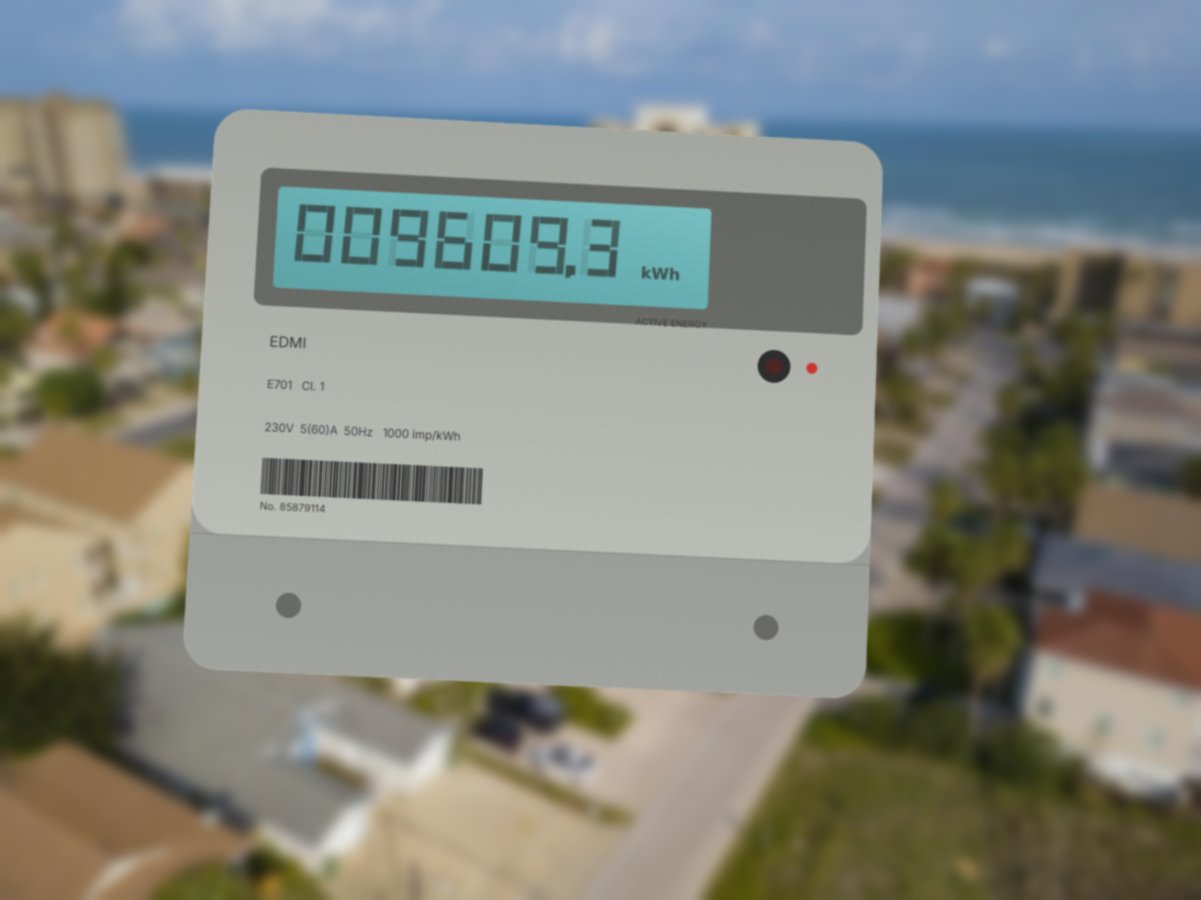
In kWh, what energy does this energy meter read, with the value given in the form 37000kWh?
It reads 9609.3kWh
